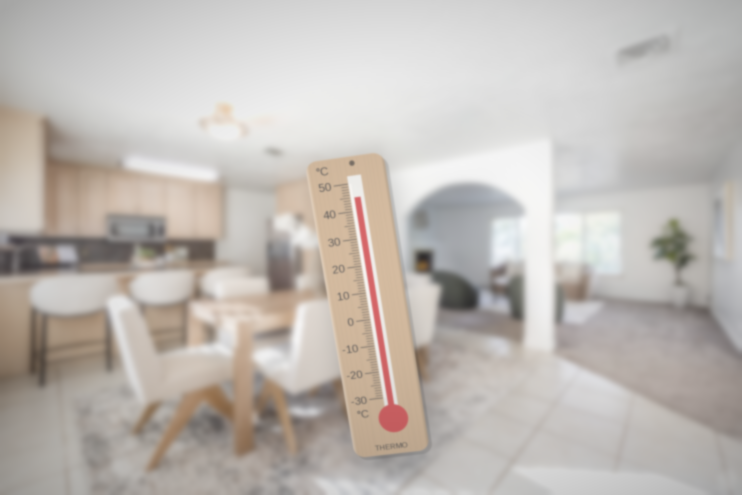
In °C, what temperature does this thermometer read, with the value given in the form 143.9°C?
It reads 45°C
